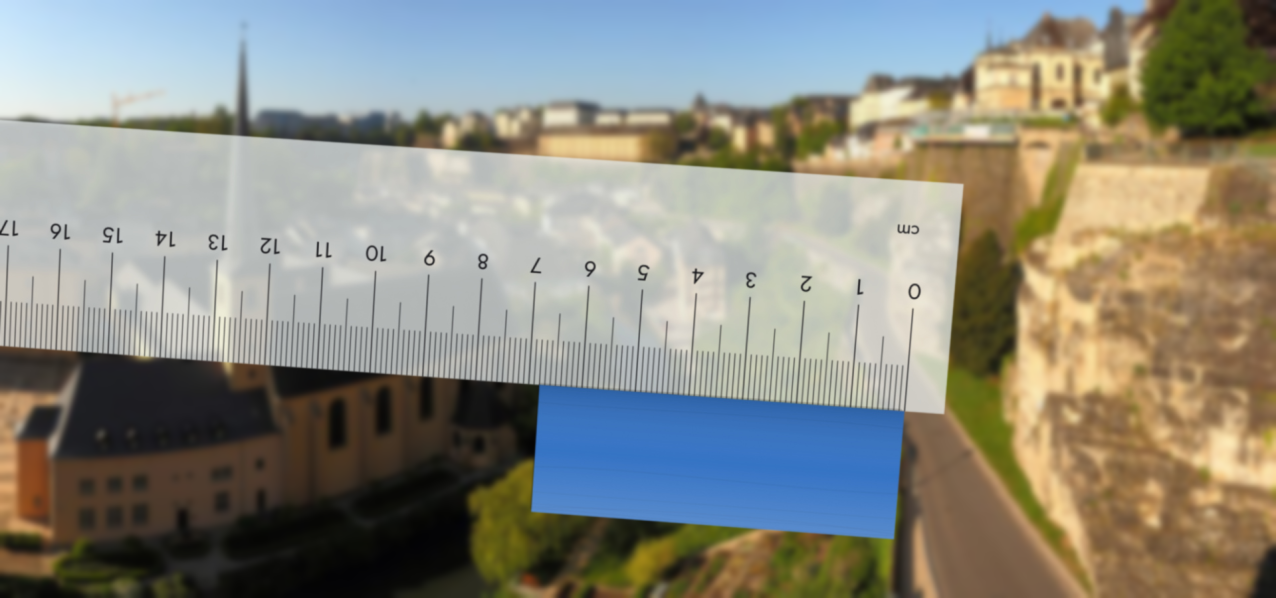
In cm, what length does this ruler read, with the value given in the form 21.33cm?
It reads 6.8cm
